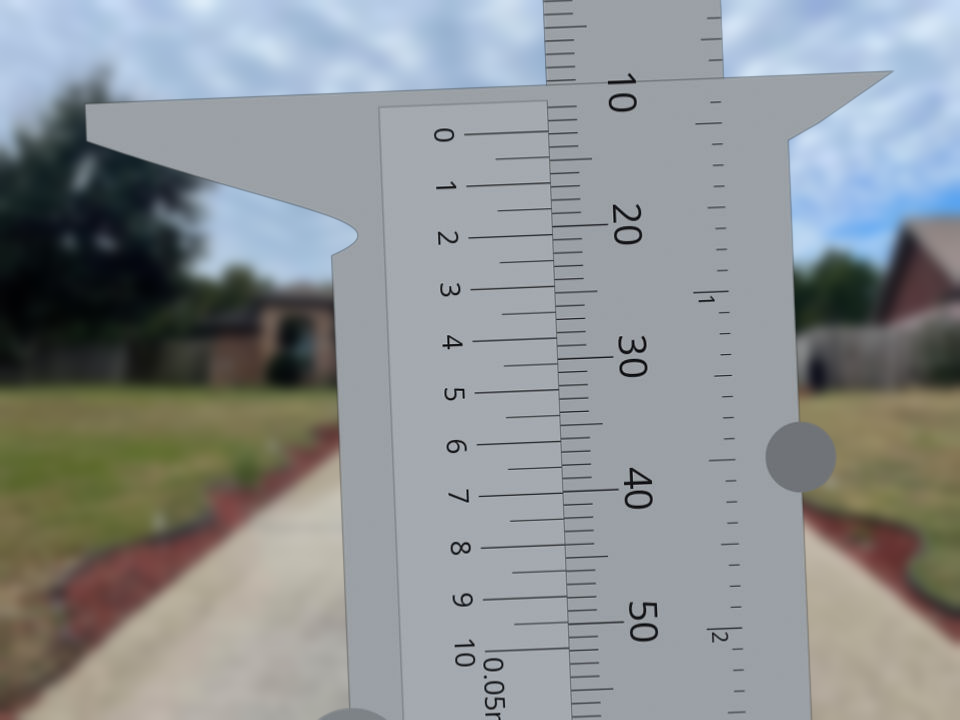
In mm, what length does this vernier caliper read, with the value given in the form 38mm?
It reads 12.8mm
